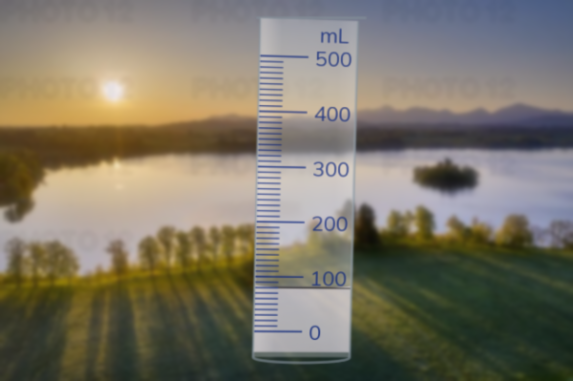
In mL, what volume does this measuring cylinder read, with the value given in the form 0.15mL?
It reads 80mL
